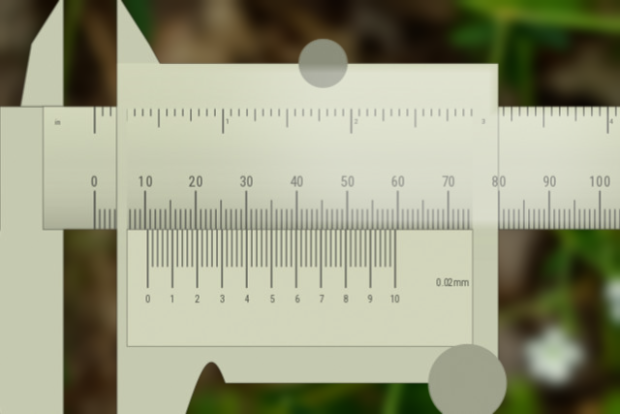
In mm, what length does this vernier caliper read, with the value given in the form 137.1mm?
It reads 10.5mm
